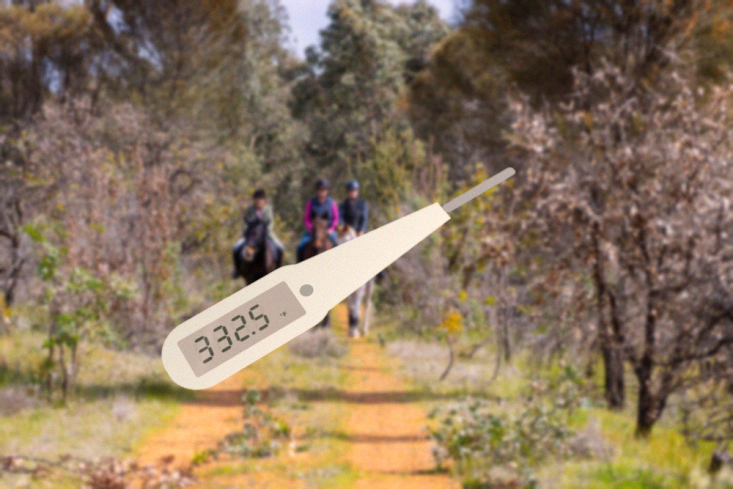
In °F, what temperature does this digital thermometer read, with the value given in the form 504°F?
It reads 332.5°F
